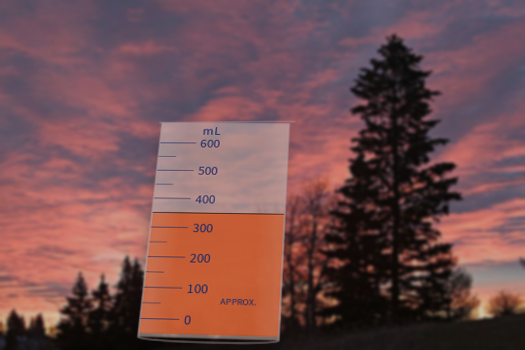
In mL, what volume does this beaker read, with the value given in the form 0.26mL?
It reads 350mL
